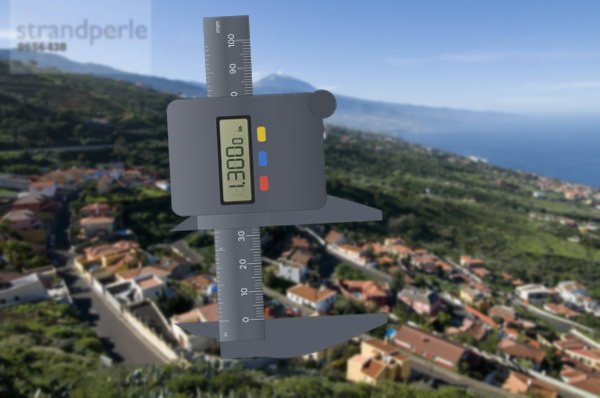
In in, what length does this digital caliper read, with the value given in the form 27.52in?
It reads 1.3000in
